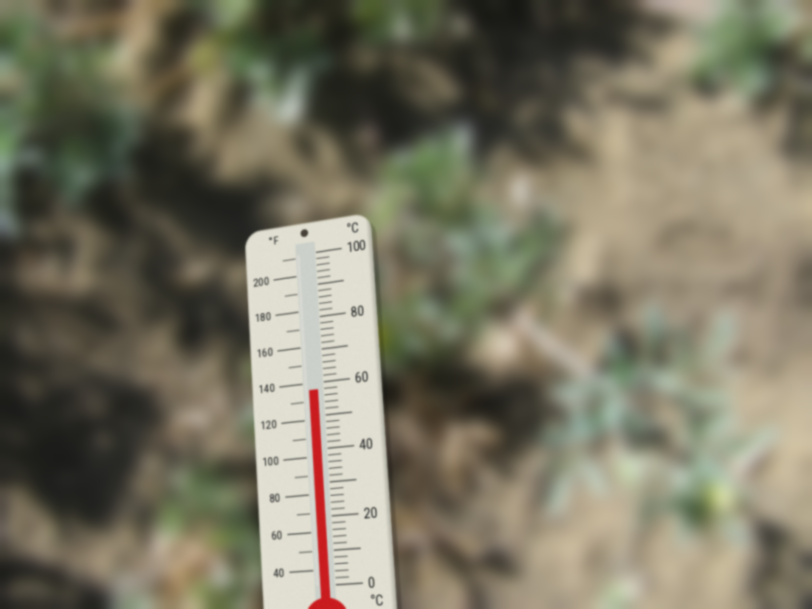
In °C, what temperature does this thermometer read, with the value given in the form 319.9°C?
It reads 58°C
